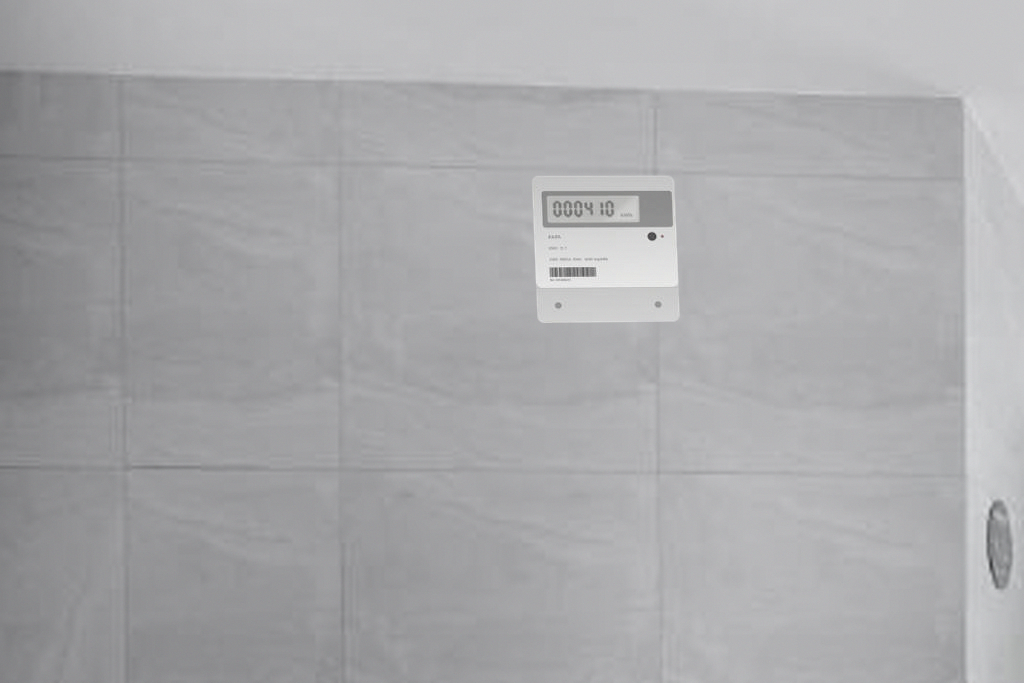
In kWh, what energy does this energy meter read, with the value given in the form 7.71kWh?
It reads 410kWh
